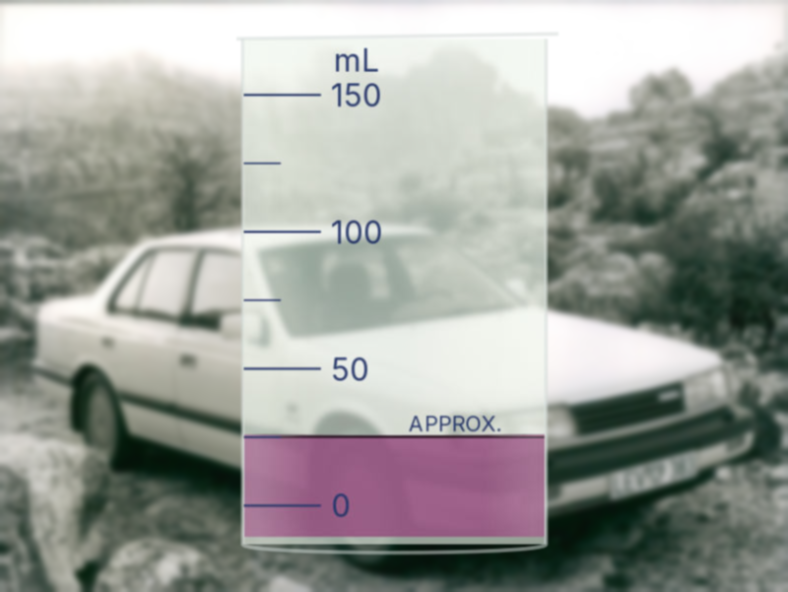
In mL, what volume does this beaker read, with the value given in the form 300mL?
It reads 25mL
